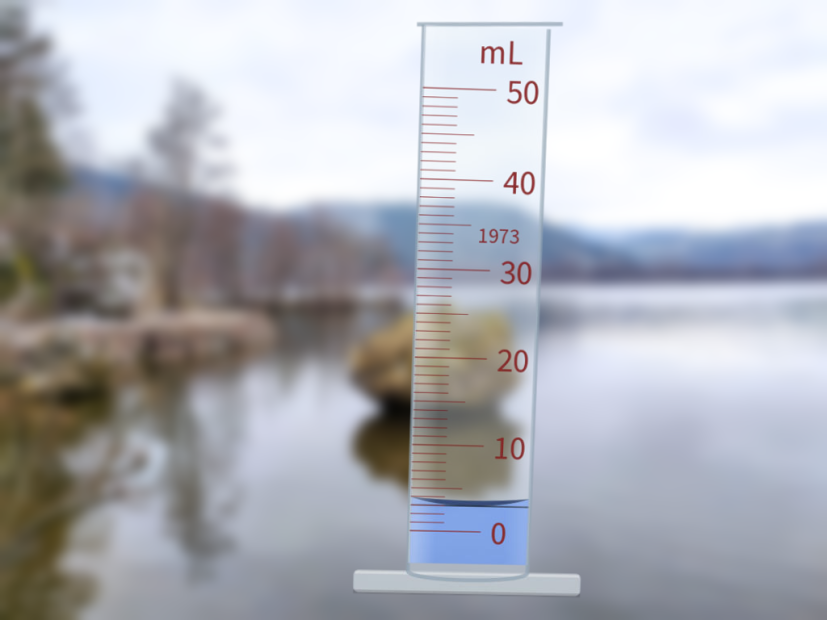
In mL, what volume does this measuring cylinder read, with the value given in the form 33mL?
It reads 3mL
